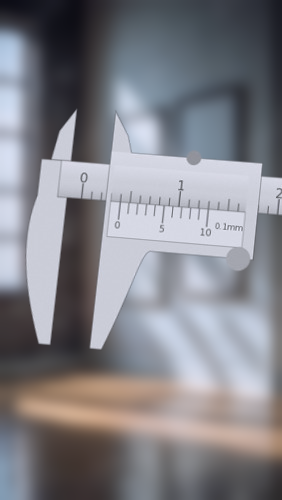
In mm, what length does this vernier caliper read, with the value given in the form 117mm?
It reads 4.0mm
